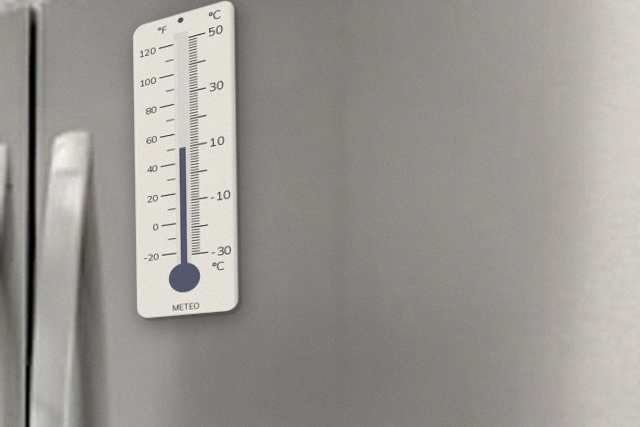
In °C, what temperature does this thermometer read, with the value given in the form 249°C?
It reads 10°C
